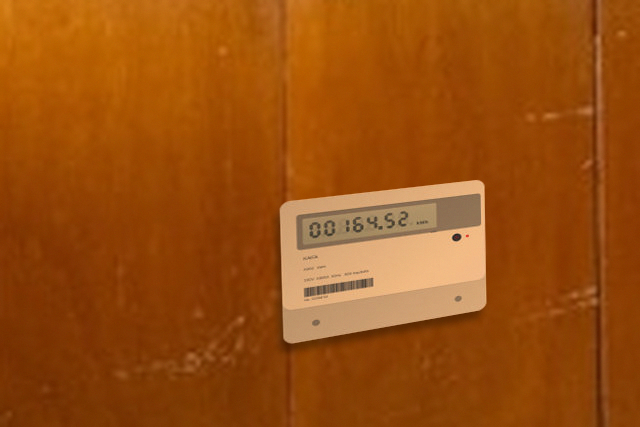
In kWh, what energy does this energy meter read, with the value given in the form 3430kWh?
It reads 164.52kWh
